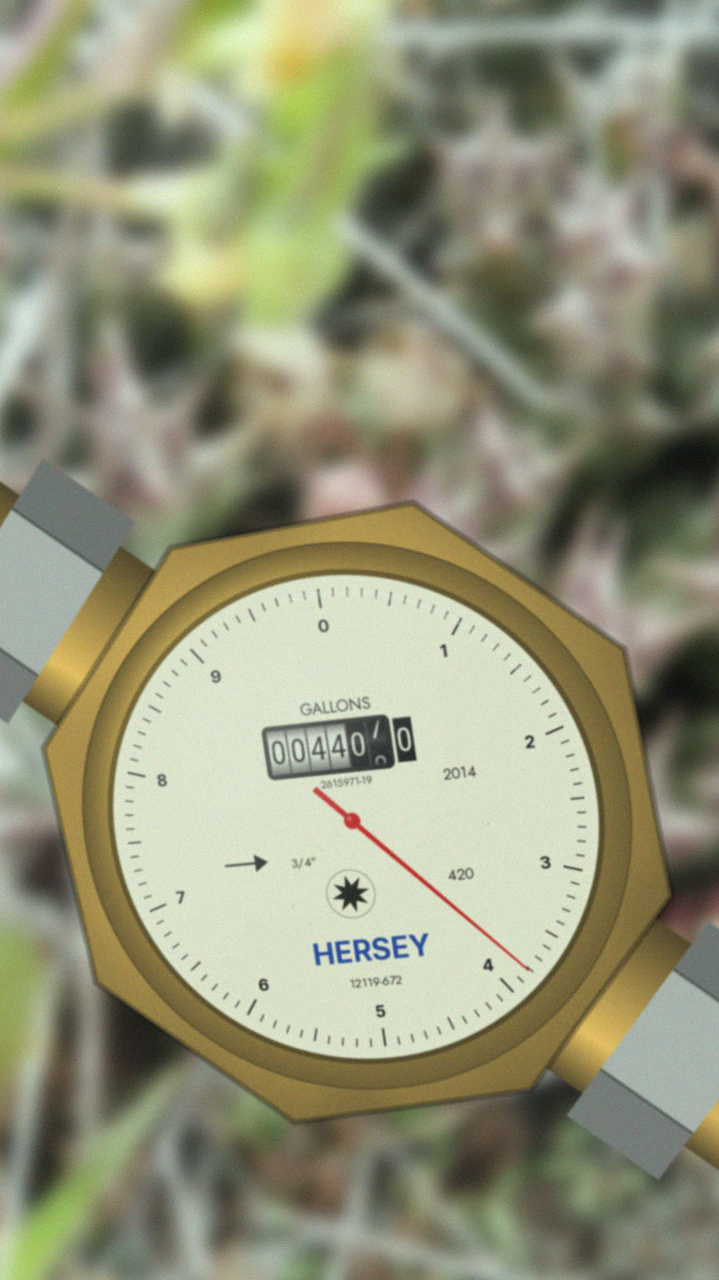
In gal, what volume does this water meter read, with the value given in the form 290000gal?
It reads 44073.8gal
